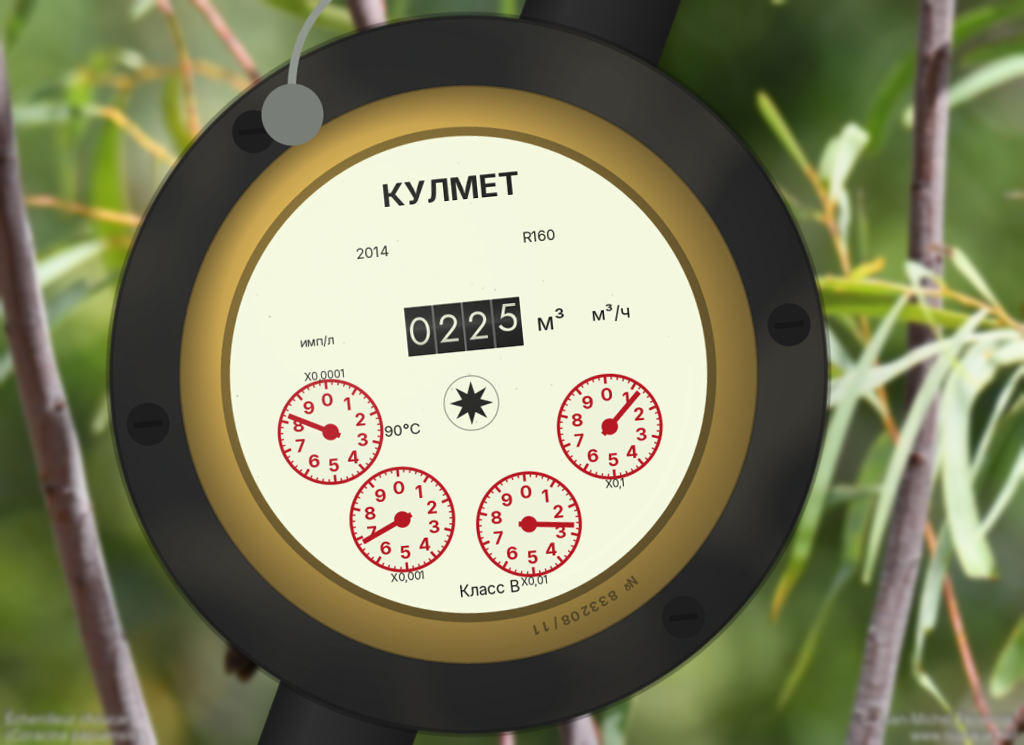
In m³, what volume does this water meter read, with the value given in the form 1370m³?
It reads 225.1268m³
